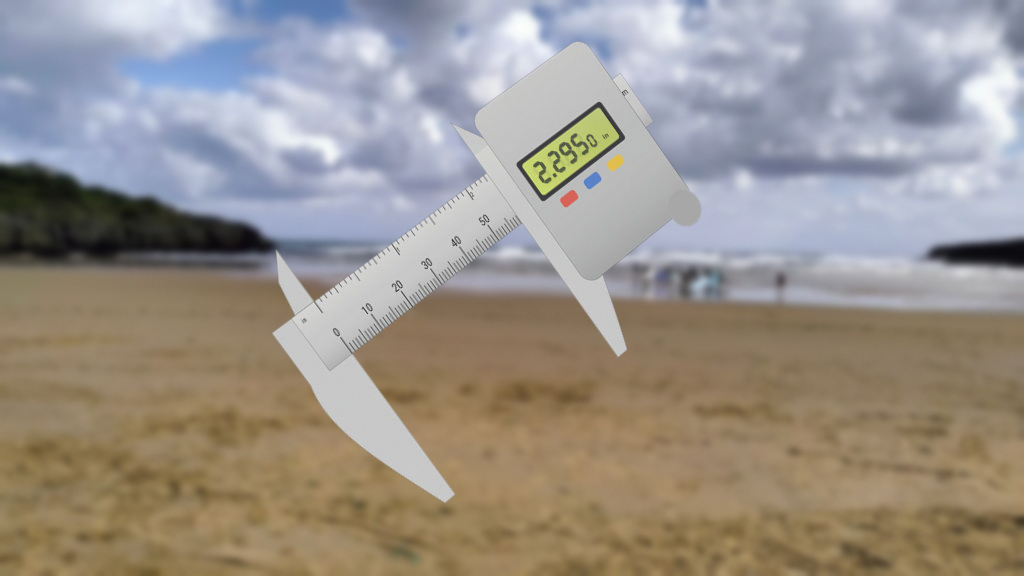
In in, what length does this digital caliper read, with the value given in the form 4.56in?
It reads 2.2950in
